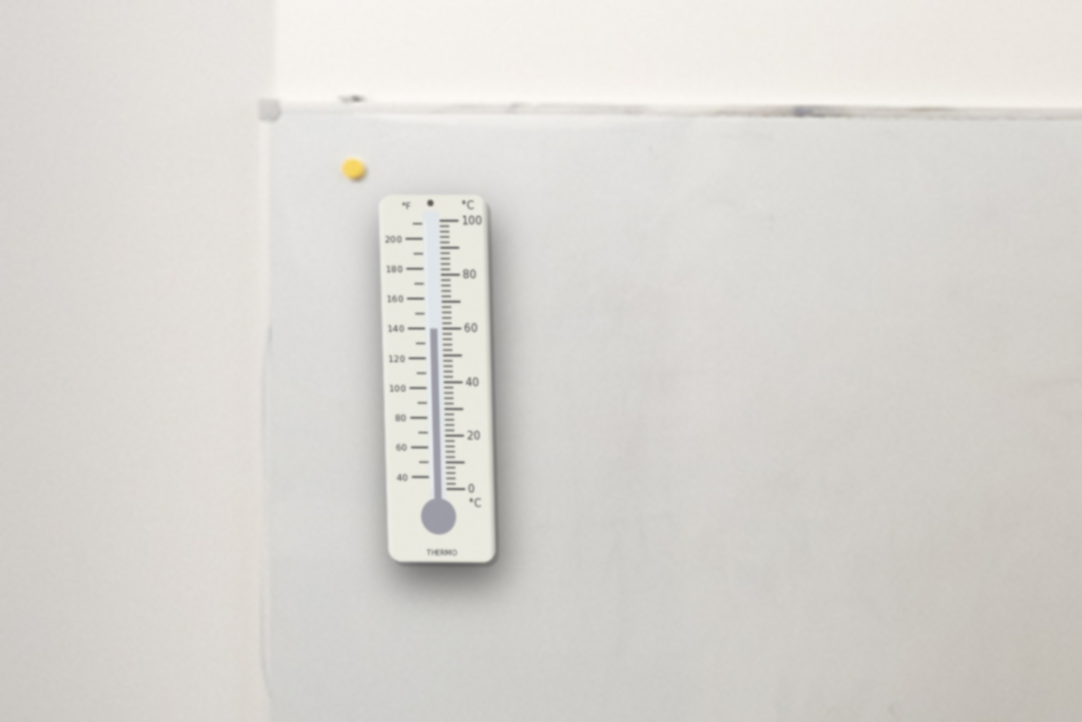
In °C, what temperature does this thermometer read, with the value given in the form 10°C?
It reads 60°C
